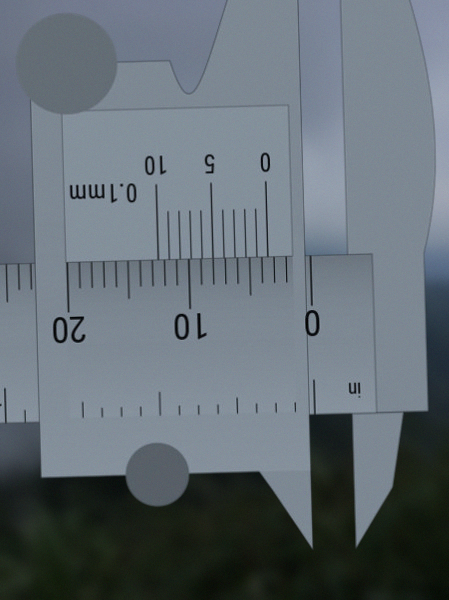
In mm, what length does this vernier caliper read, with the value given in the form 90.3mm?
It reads 3.5mm
